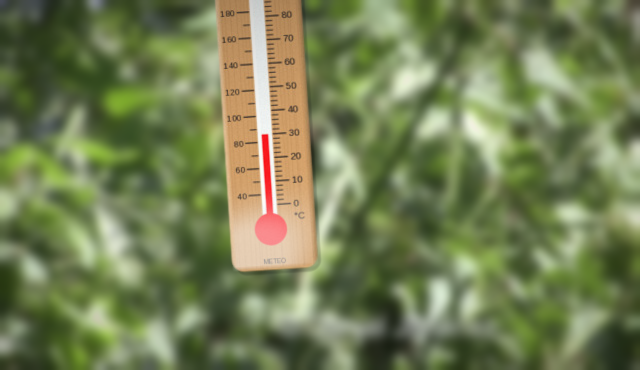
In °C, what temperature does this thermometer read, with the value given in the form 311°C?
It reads 30°C
